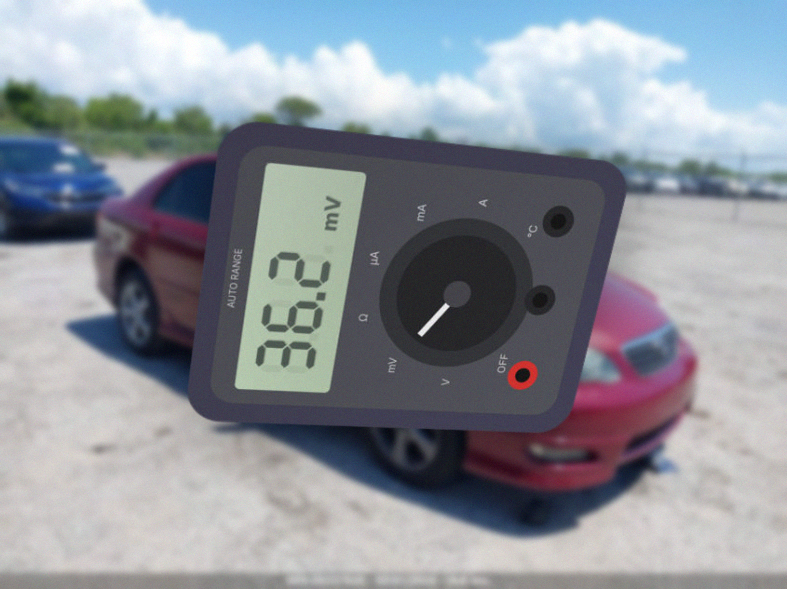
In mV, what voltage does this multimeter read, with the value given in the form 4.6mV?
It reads 36.2mV
